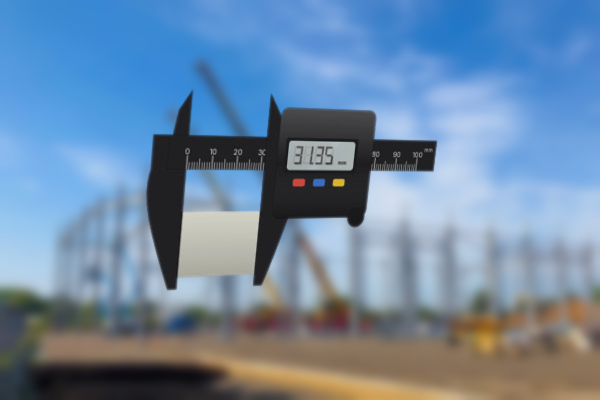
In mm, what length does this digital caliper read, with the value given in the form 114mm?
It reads 31.35mm
